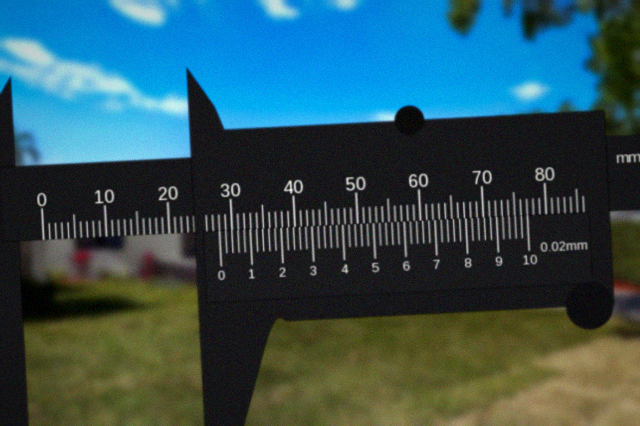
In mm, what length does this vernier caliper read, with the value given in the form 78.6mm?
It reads 28.0mm
